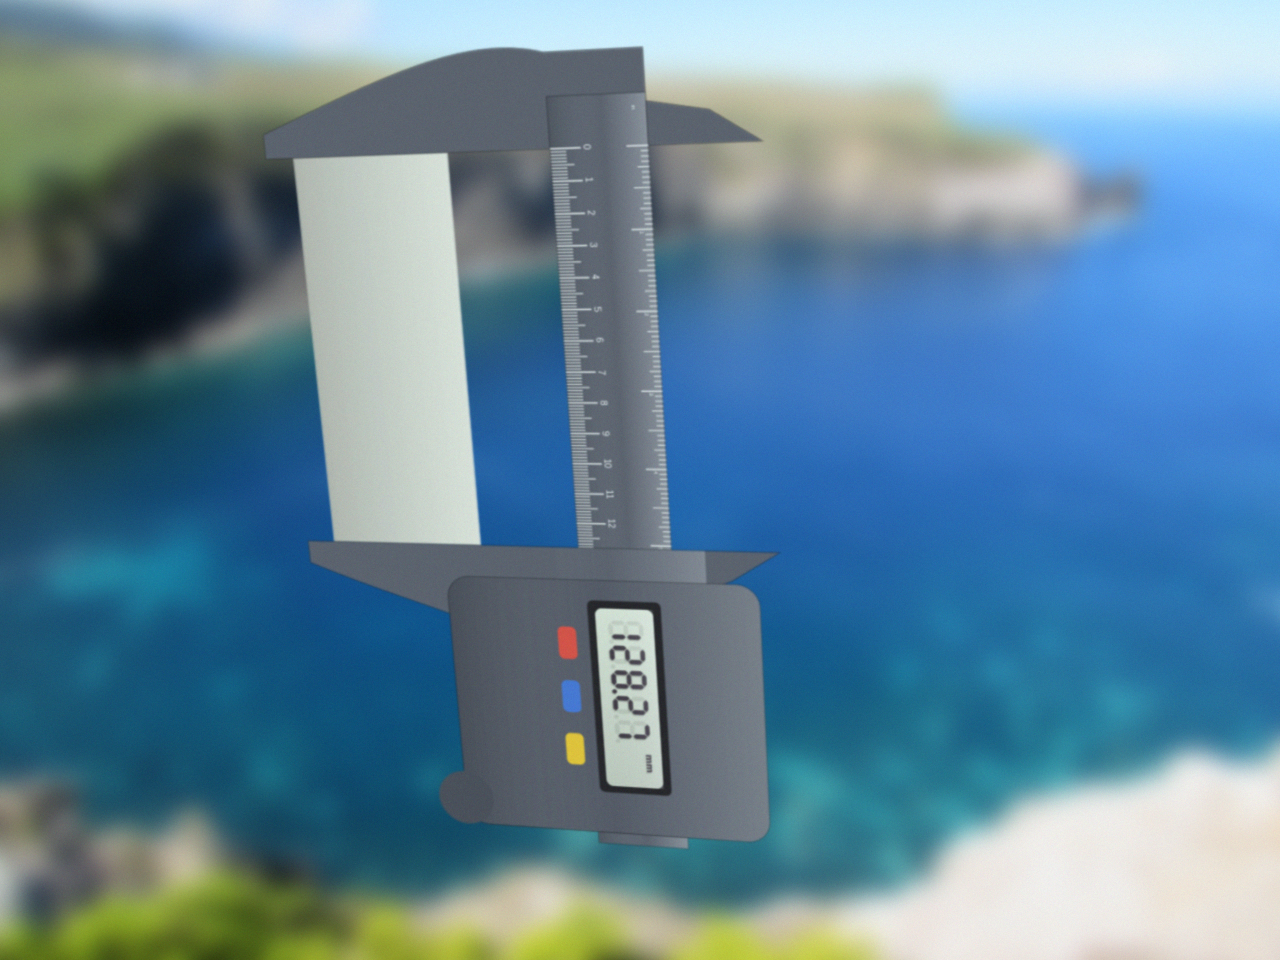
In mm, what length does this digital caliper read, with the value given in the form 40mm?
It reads 128.27mm
